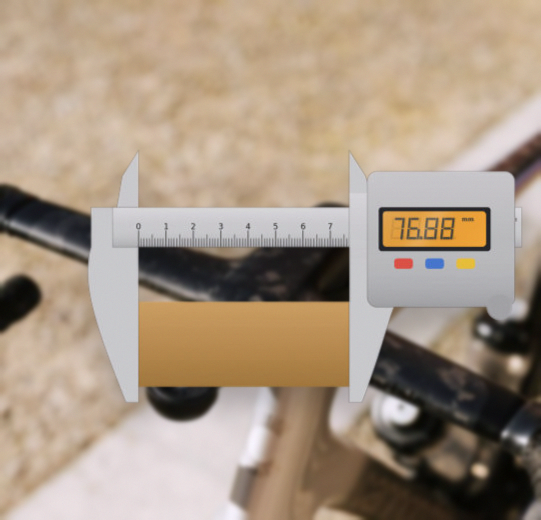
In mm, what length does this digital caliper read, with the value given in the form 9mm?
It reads 76.88mm
